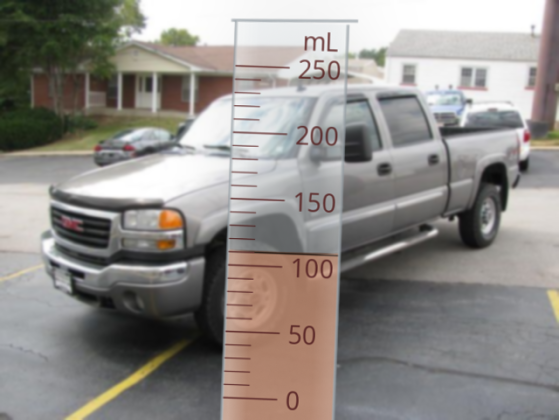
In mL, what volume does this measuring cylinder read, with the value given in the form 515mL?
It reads 110mL
